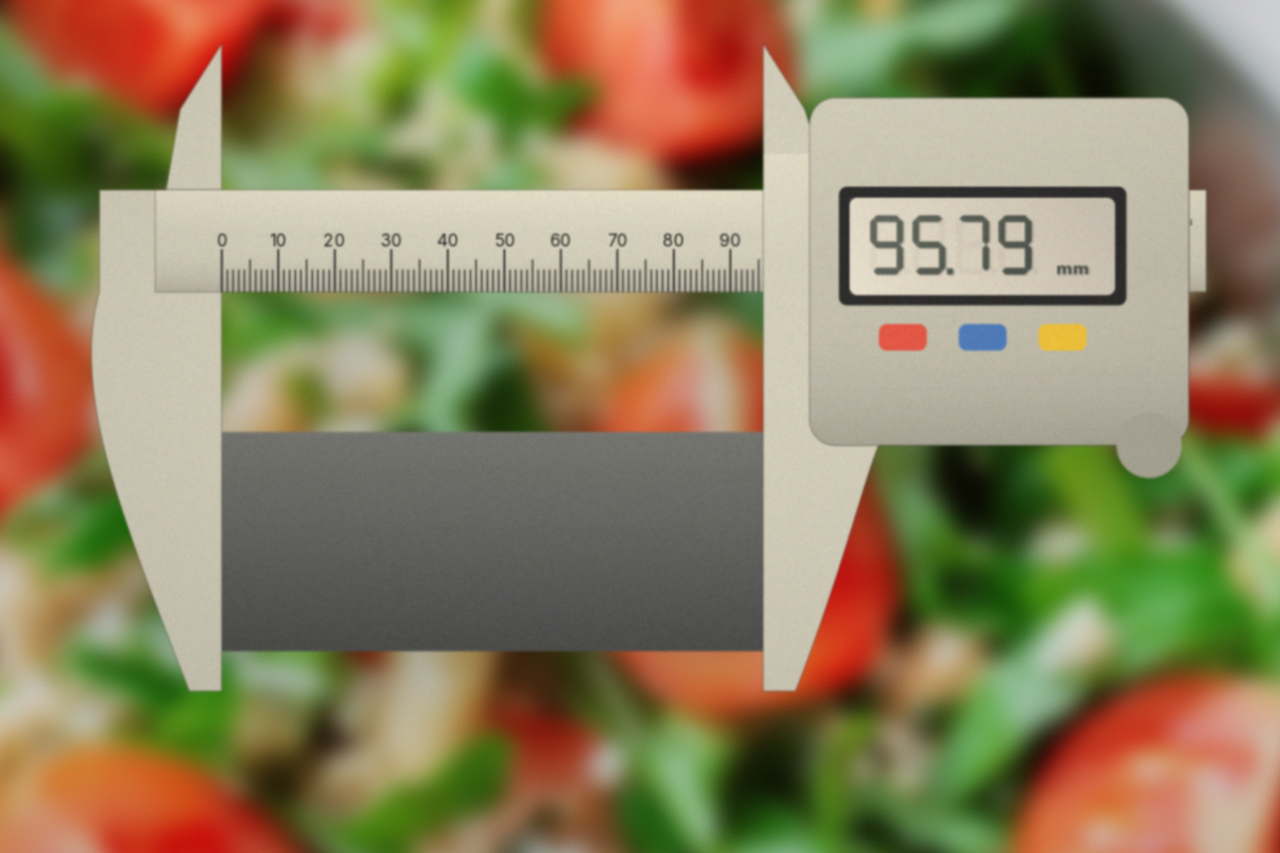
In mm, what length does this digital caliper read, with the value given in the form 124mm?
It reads 95.79mm
